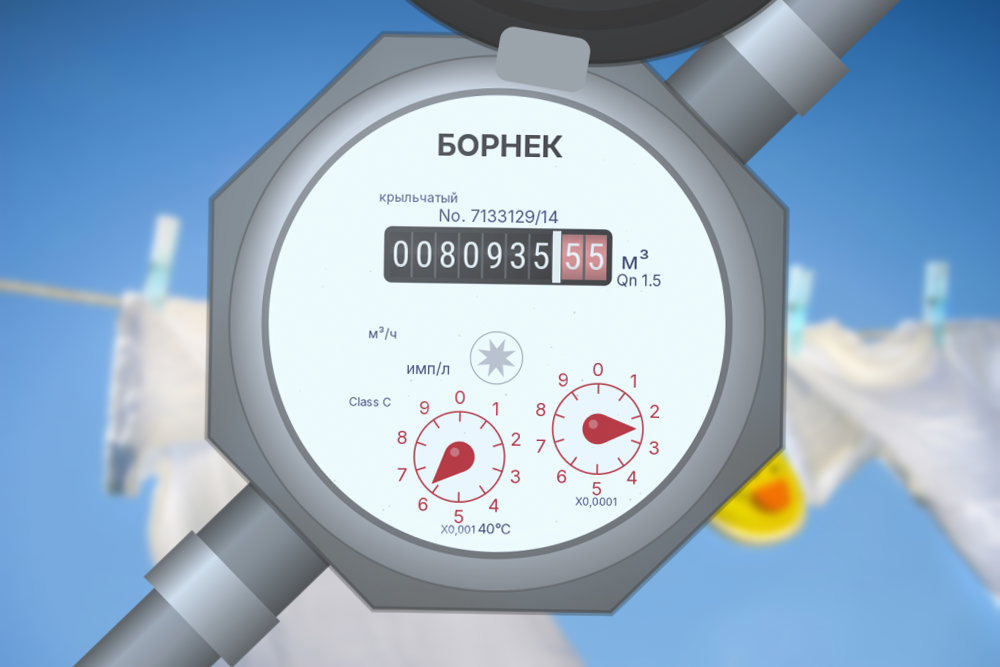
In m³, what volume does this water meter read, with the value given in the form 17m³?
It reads 80935.5562m³
